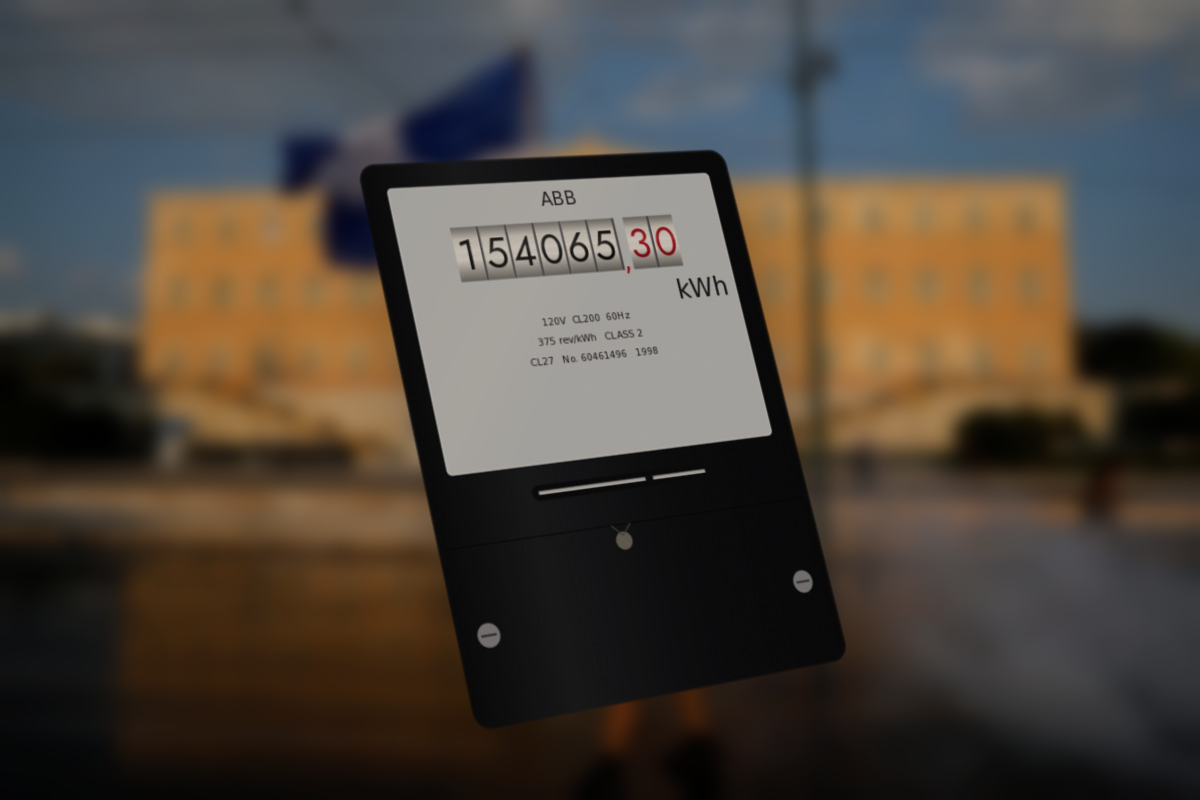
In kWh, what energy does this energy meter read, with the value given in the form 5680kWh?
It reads 154065.30kWh
